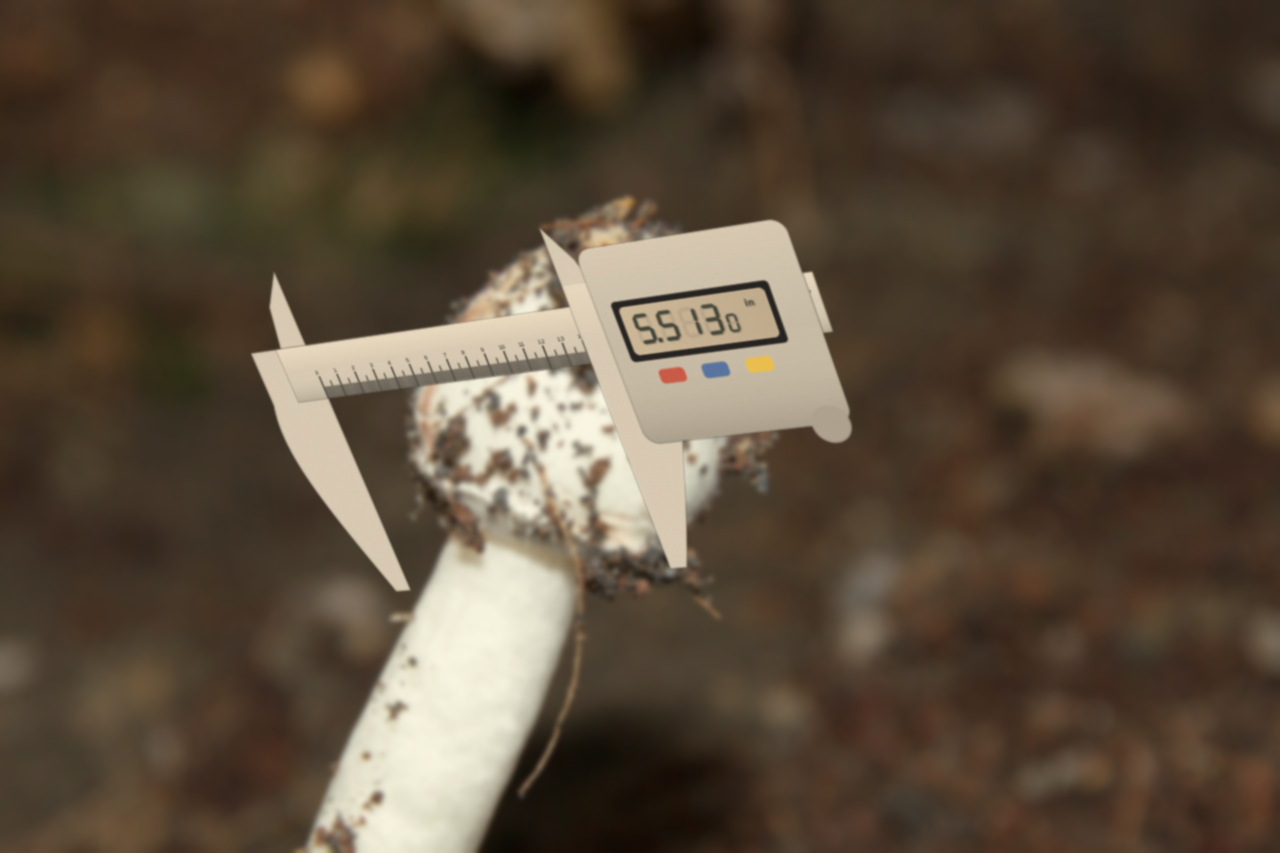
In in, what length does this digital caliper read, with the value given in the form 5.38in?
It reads 5.5130in
